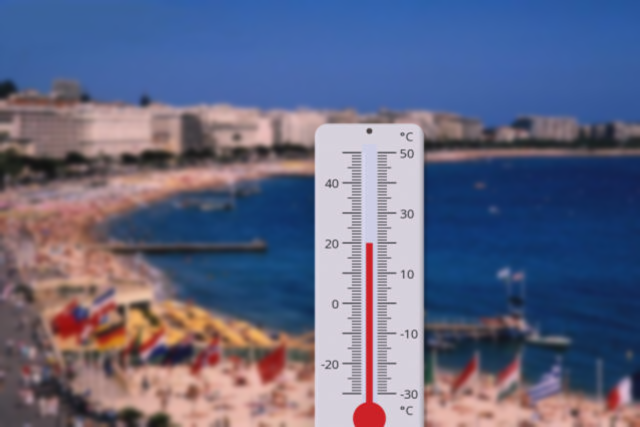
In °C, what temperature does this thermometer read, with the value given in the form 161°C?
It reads 20°C
